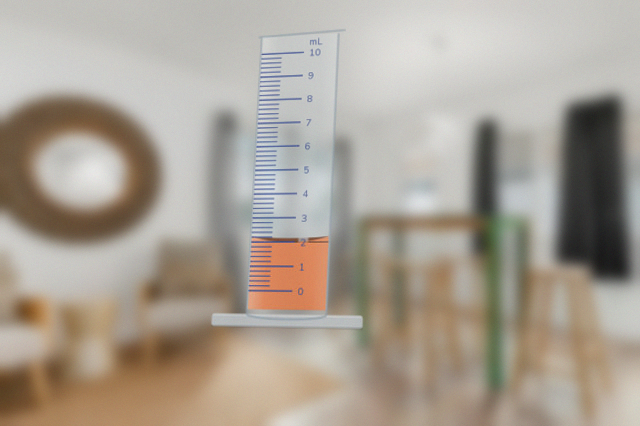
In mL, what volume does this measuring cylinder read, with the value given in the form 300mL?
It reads 2mL
